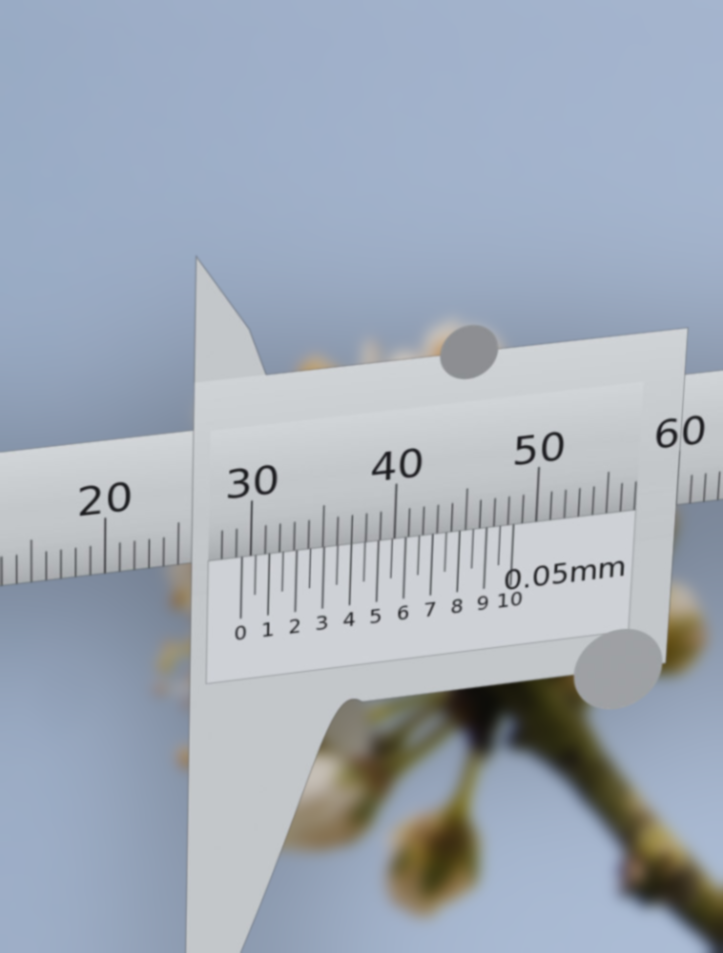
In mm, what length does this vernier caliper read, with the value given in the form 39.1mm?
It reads 29.4mm
